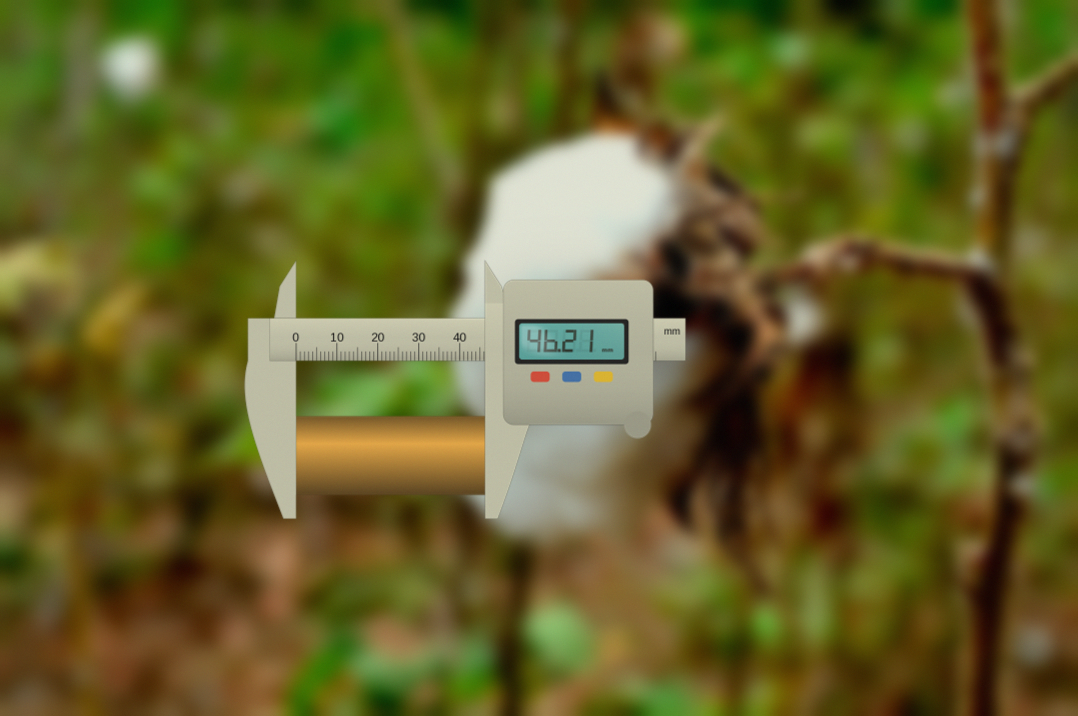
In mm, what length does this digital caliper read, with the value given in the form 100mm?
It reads 46.21mm
